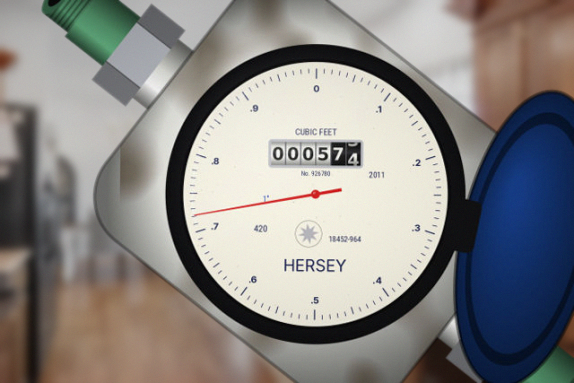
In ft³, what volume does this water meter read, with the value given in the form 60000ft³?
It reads 573.72ft³
